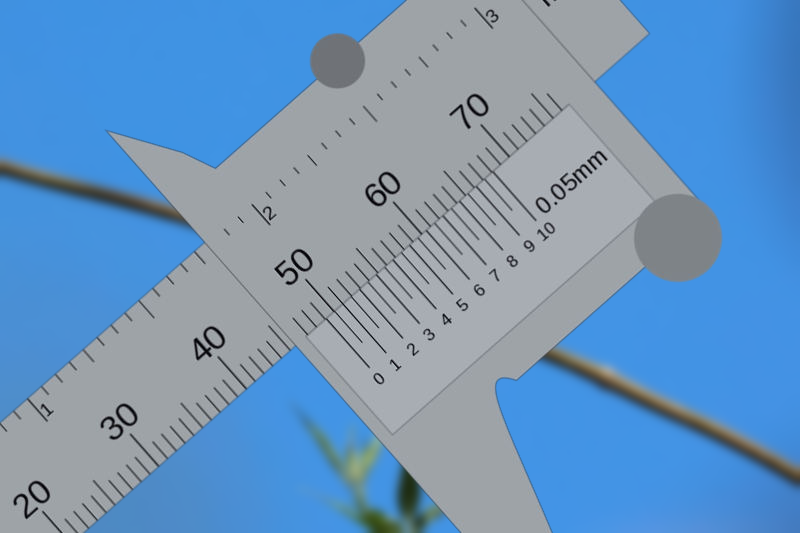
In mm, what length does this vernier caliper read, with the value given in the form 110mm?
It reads 49.1mm
